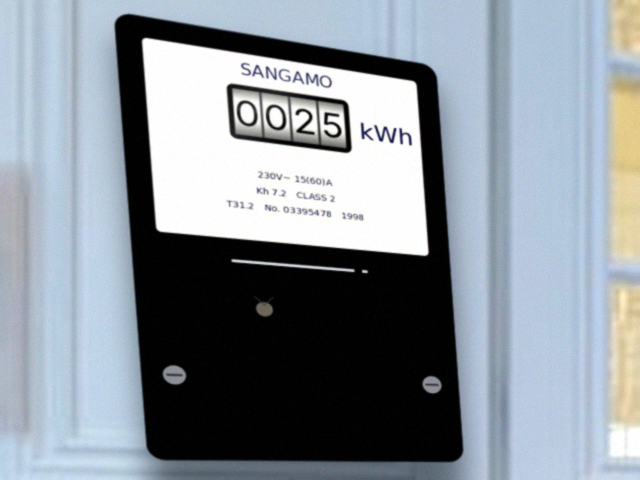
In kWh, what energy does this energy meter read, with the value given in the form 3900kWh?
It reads 25kWh
